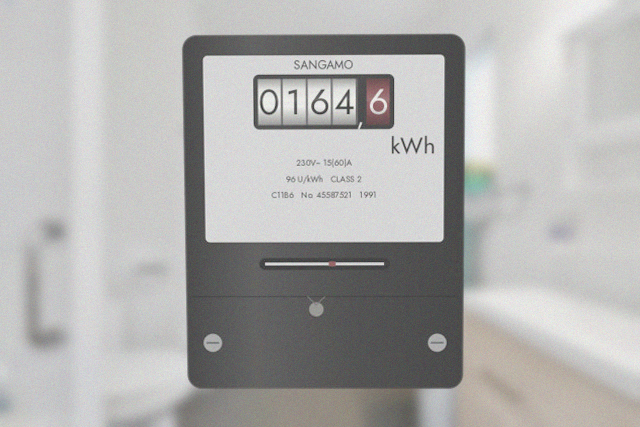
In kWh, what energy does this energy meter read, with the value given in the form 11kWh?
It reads 164.6kWh
